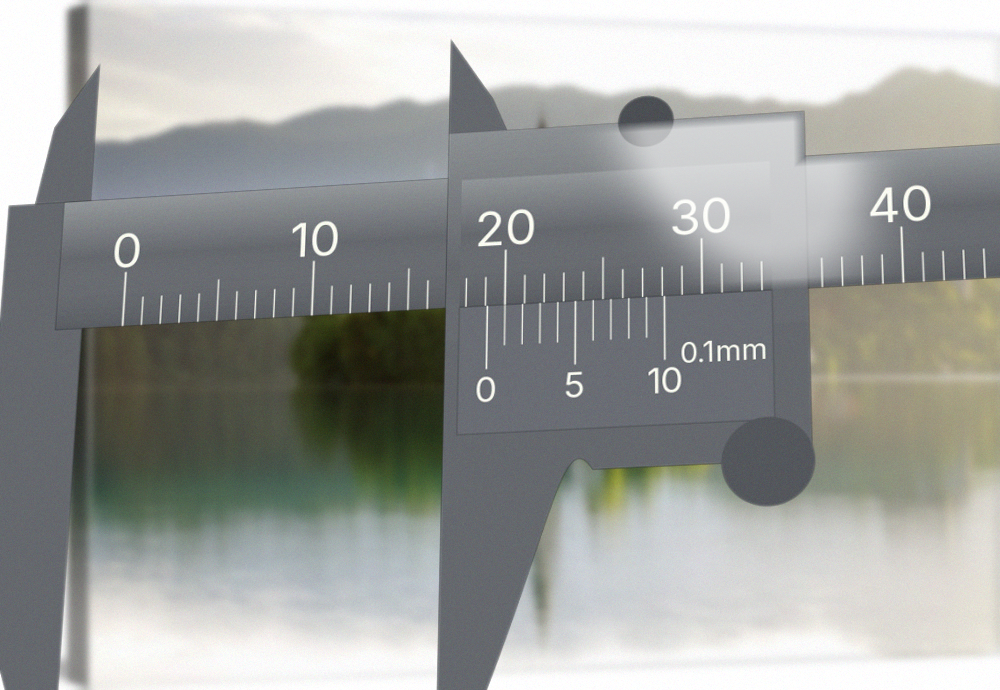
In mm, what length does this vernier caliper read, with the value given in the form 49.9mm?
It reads 19.1mm
